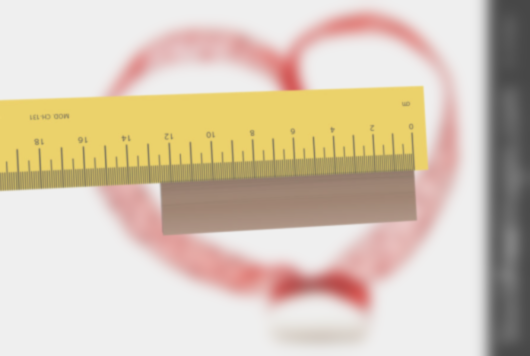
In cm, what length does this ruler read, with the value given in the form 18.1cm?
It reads 12.5cm
